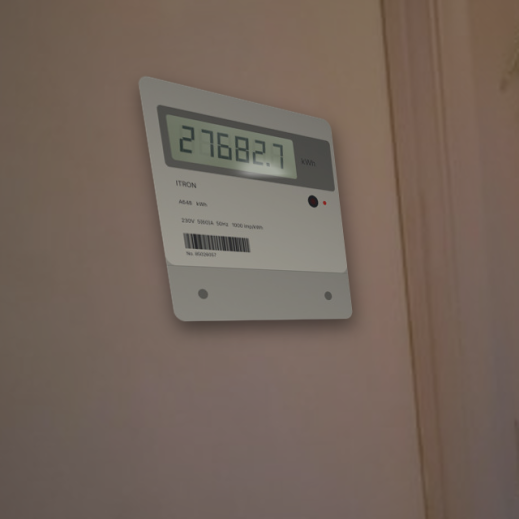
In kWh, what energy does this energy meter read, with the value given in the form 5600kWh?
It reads 27682.7kWh
